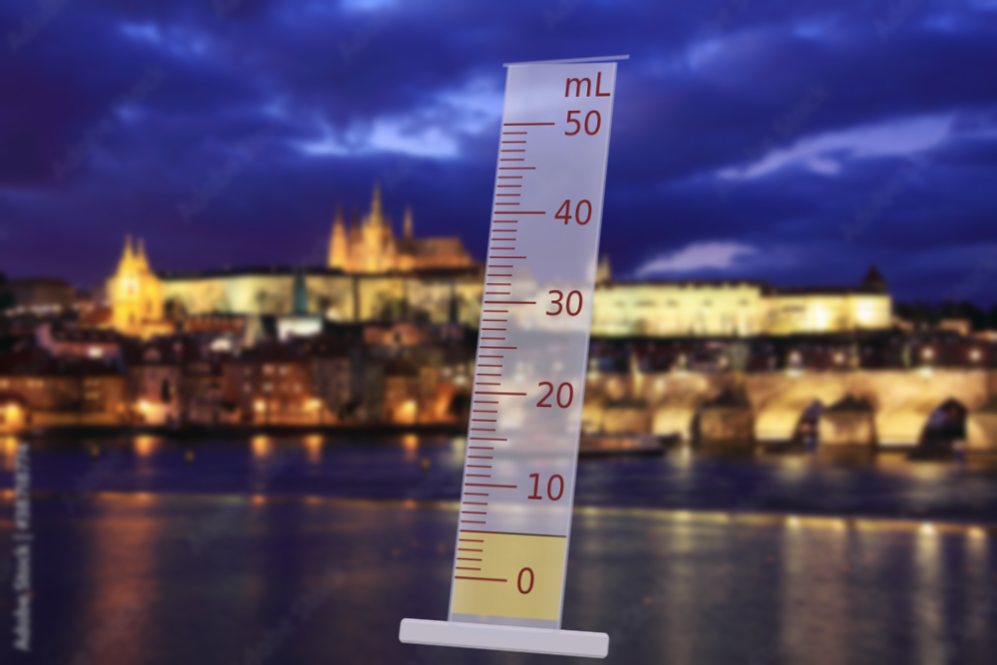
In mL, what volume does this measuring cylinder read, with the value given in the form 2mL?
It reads 5mL
